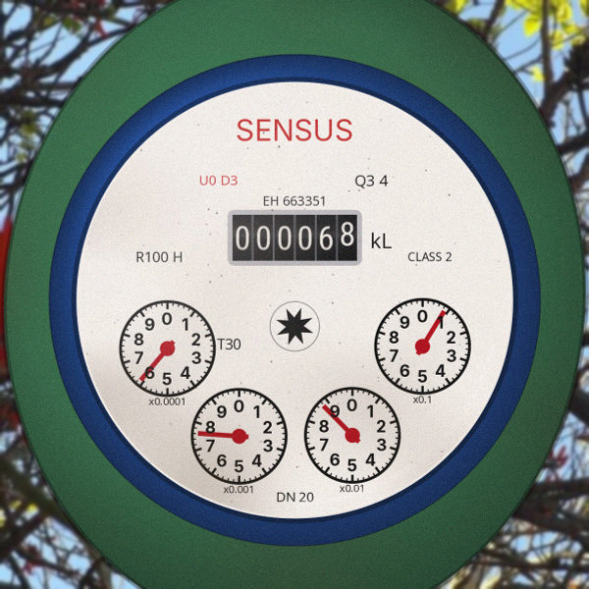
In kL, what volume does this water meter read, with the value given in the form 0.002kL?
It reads 68.0876kL
